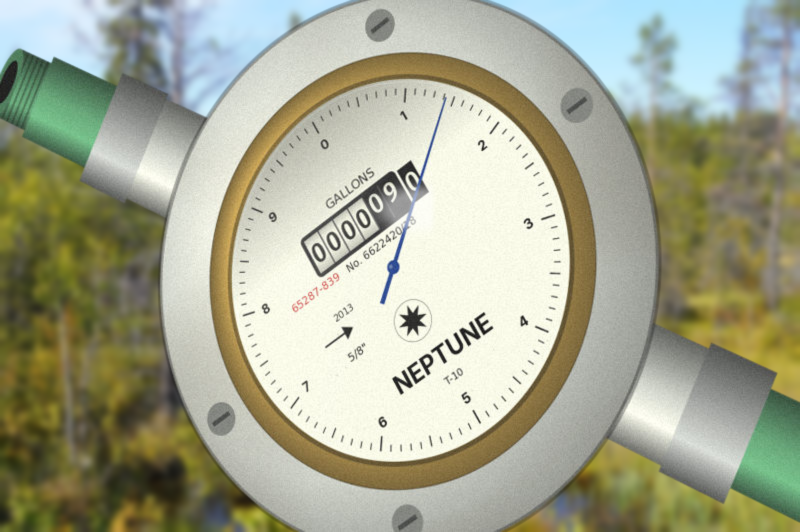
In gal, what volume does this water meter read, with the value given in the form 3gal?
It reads 91.4gal
